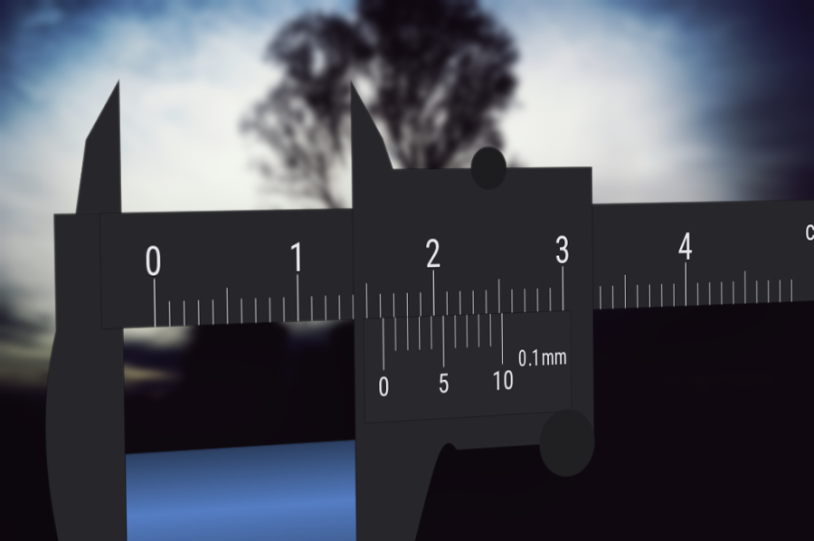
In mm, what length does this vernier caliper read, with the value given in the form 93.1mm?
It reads 16.2mm
